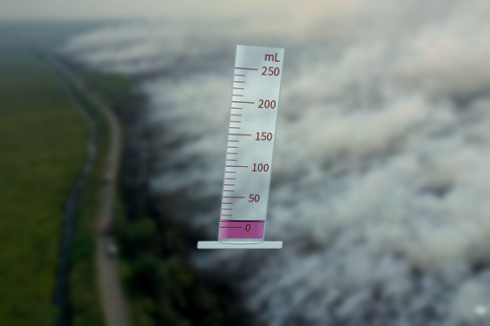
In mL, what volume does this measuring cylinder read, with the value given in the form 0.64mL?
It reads 10mL
